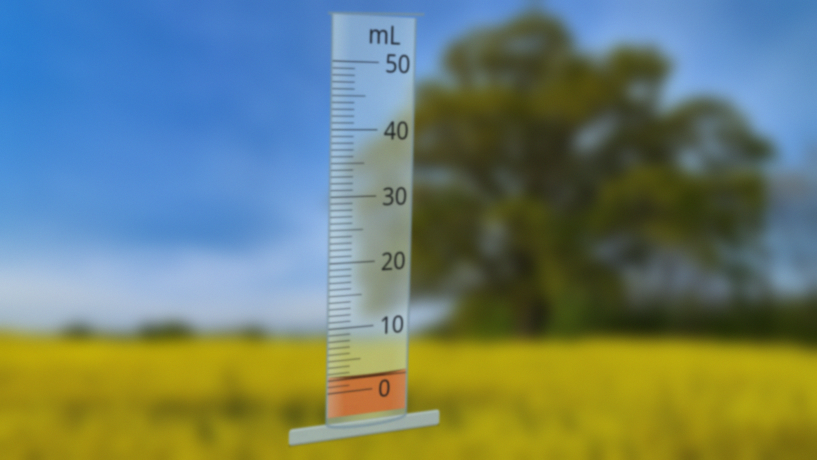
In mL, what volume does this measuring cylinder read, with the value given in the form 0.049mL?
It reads 2mL
